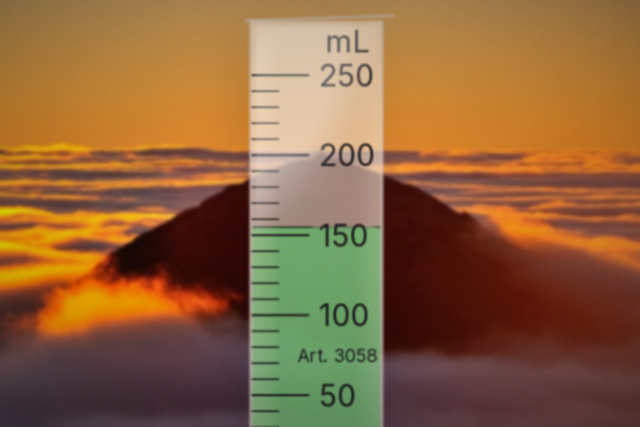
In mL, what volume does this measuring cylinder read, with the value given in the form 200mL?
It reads 155mL
